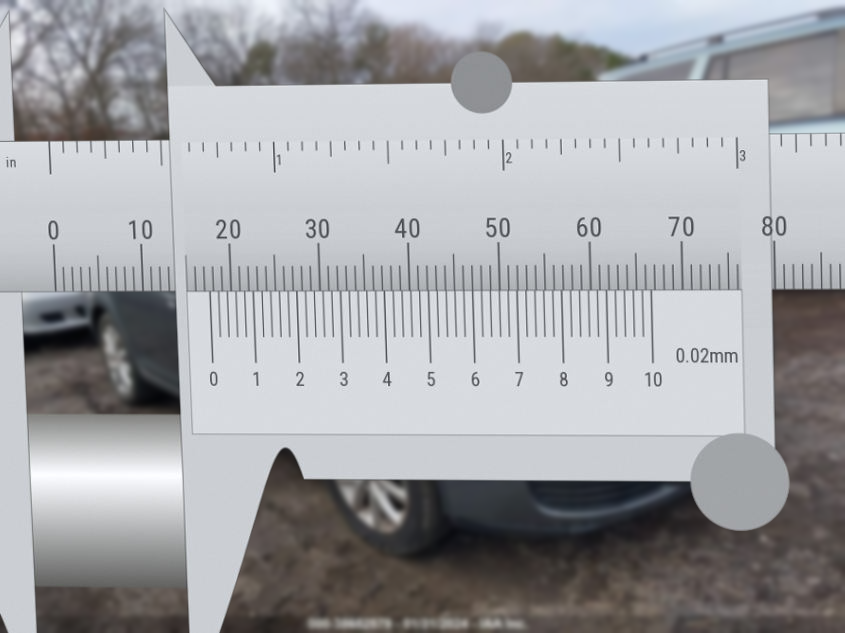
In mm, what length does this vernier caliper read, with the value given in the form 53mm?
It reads 17.6mm
